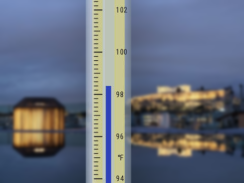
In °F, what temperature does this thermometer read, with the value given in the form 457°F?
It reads 98.4°F
